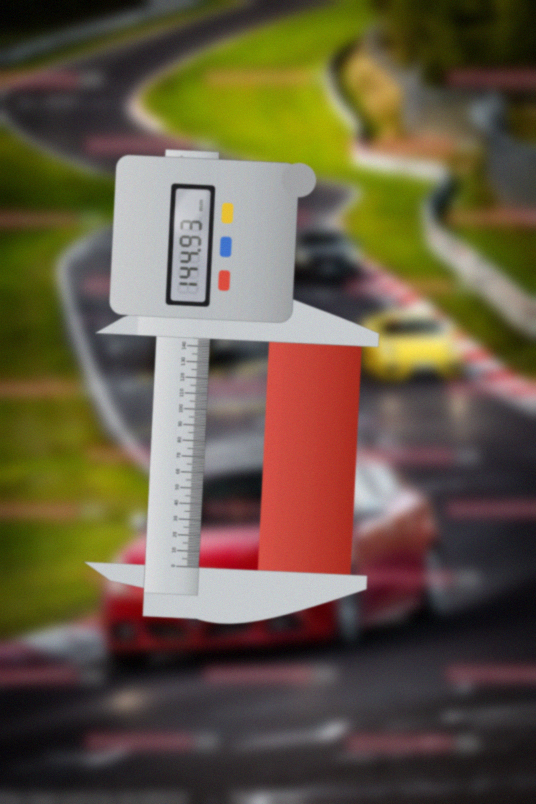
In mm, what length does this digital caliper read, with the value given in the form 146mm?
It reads 144.93mm
